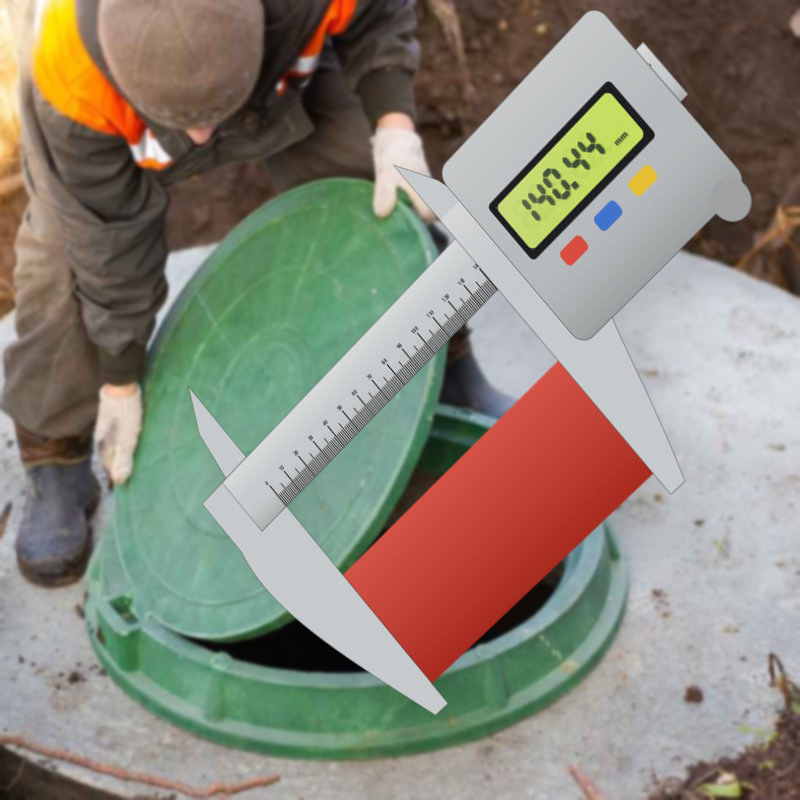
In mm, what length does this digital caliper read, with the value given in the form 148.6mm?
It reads 140.44mm
